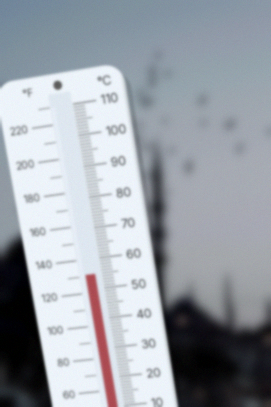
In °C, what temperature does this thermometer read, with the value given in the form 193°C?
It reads 55°C
